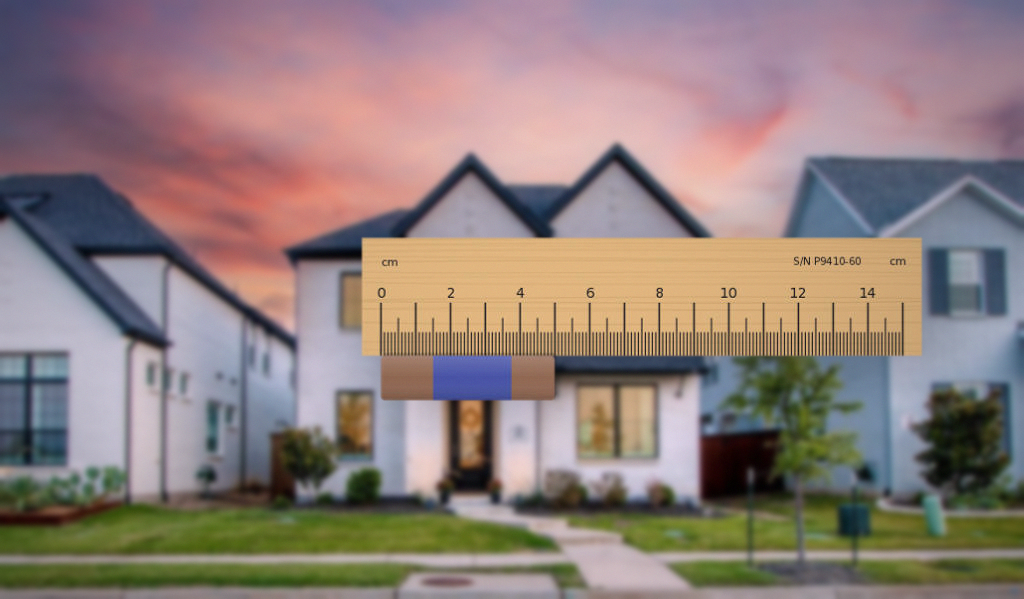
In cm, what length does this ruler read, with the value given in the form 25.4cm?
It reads 5cm
